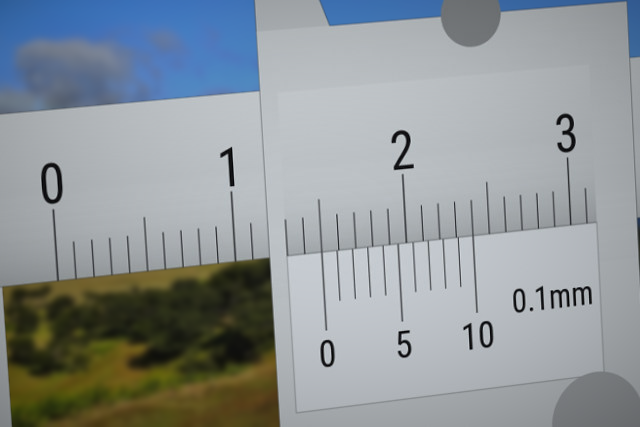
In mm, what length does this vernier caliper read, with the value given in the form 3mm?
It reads 15.0mm
